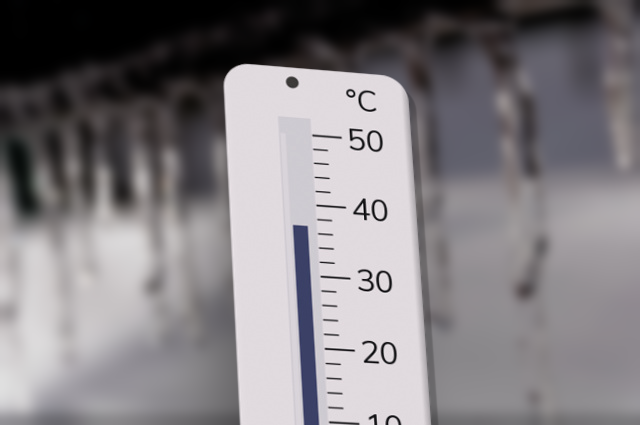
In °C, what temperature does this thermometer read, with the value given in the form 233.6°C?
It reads 37°C
